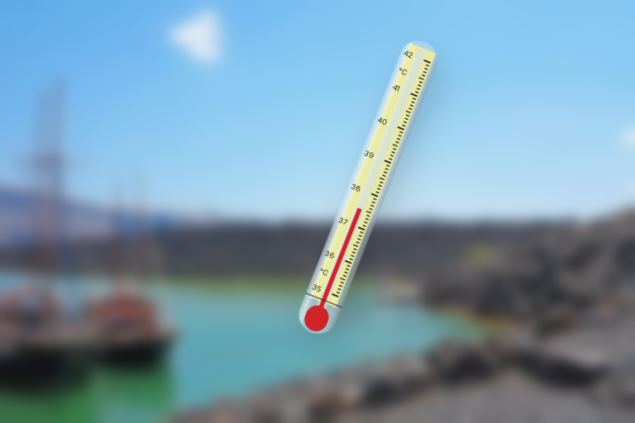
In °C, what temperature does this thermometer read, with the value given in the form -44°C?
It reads 37.5°C
